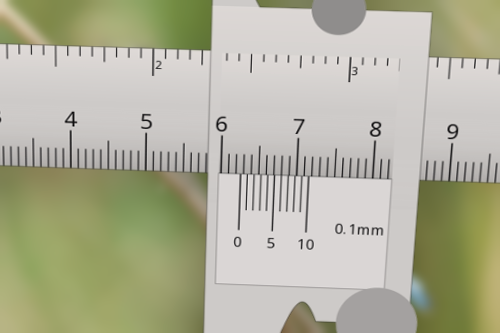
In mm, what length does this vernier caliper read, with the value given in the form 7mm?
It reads 62.6mm
